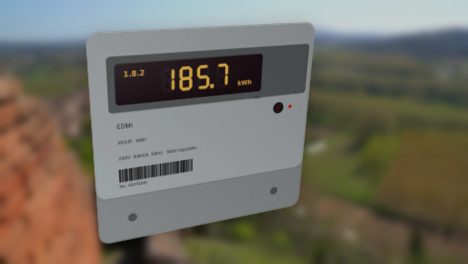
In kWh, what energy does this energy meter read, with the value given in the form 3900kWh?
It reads 185.7kWh
